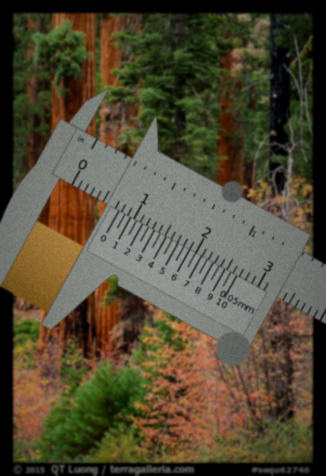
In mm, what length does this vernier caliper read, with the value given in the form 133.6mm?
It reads 7.6mm
